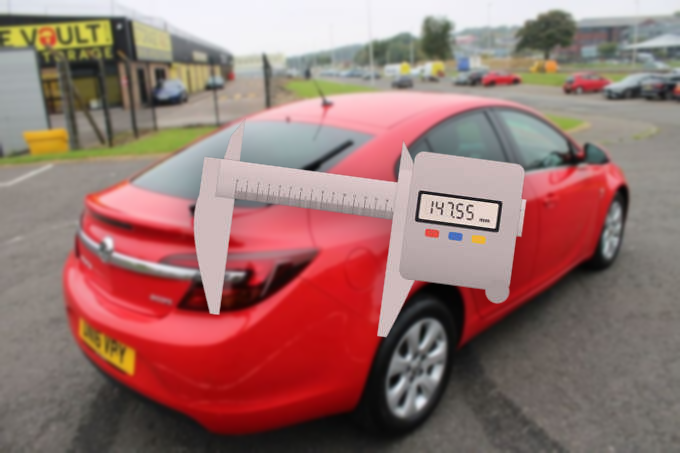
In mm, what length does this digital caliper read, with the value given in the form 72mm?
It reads 147.55mm
